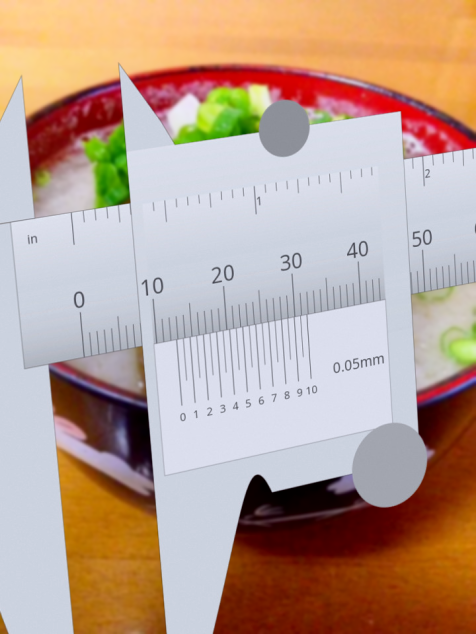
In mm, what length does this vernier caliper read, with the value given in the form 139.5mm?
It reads 12.8mm
